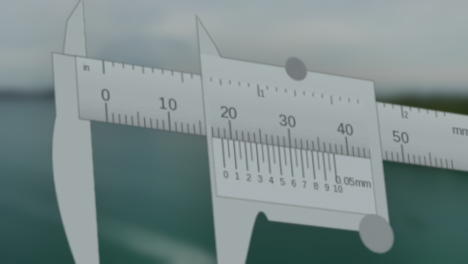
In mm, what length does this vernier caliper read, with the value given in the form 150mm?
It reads 18.5mm
